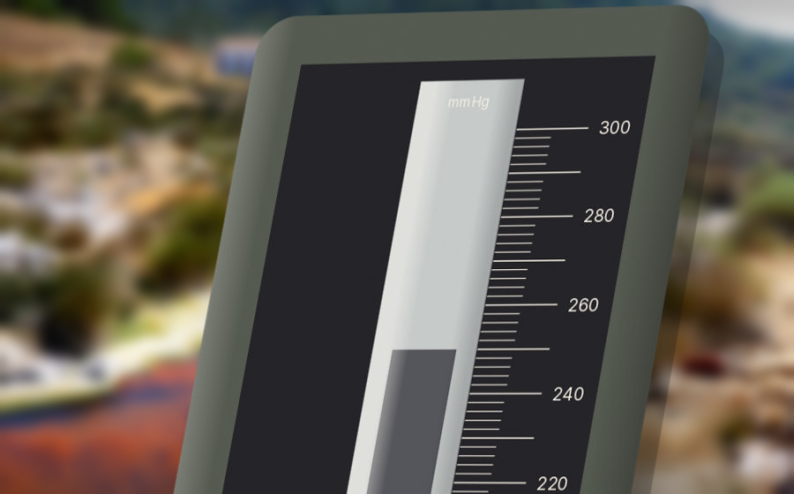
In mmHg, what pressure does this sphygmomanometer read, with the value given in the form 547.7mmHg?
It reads 250mmHg
